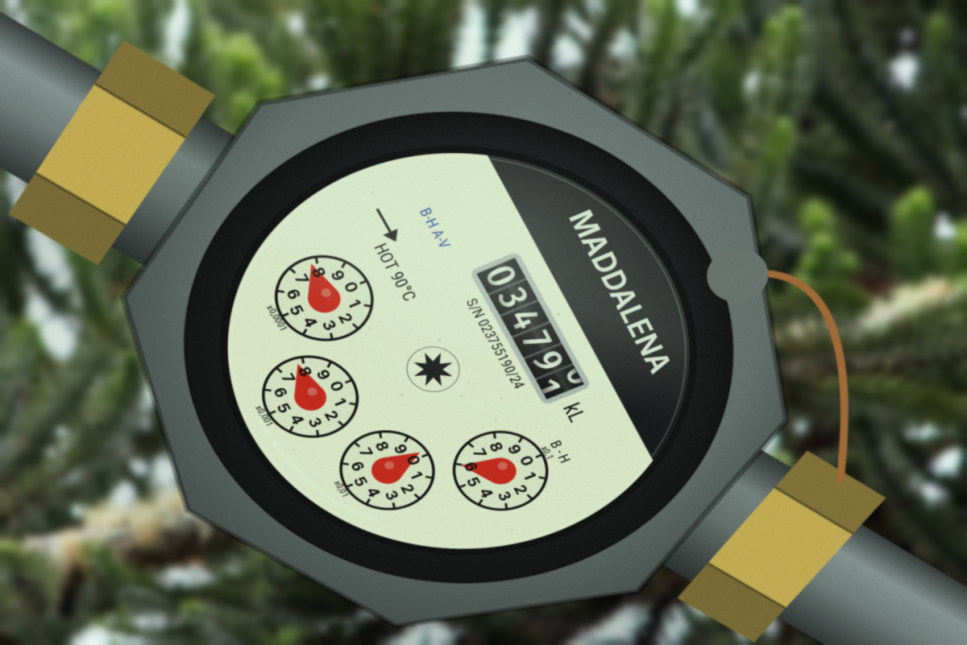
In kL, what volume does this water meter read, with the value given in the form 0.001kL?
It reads 34790.5977kL
